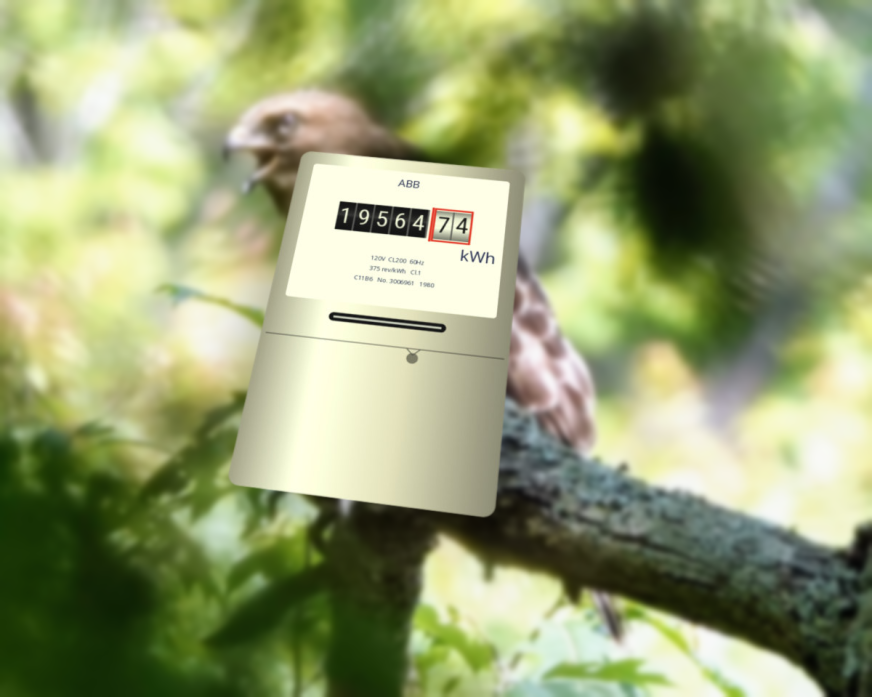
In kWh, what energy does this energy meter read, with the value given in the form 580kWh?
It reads 19564.74kWh
